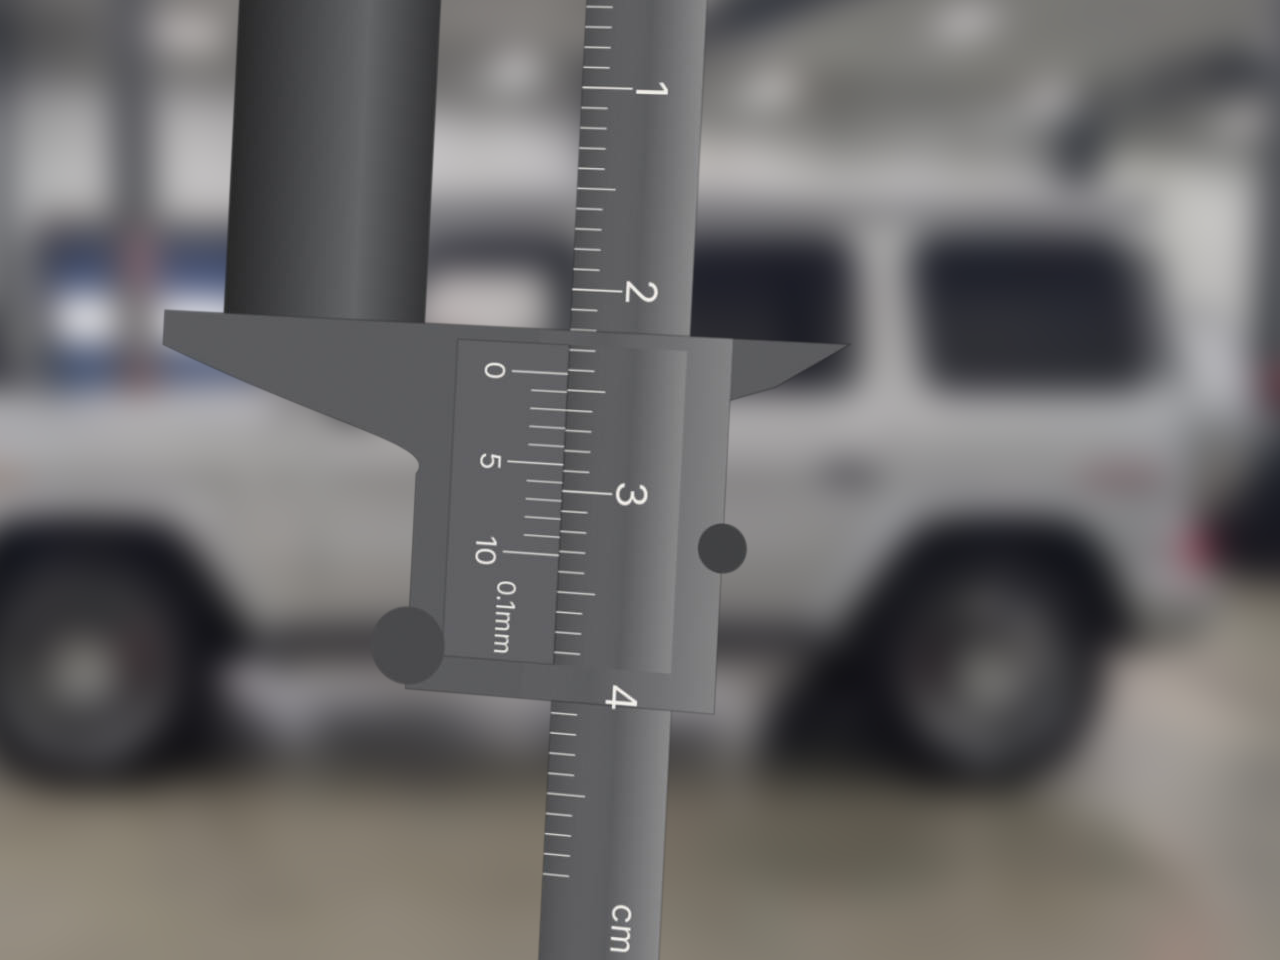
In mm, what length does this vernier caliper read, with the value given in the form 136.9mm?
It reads 24.2mm
